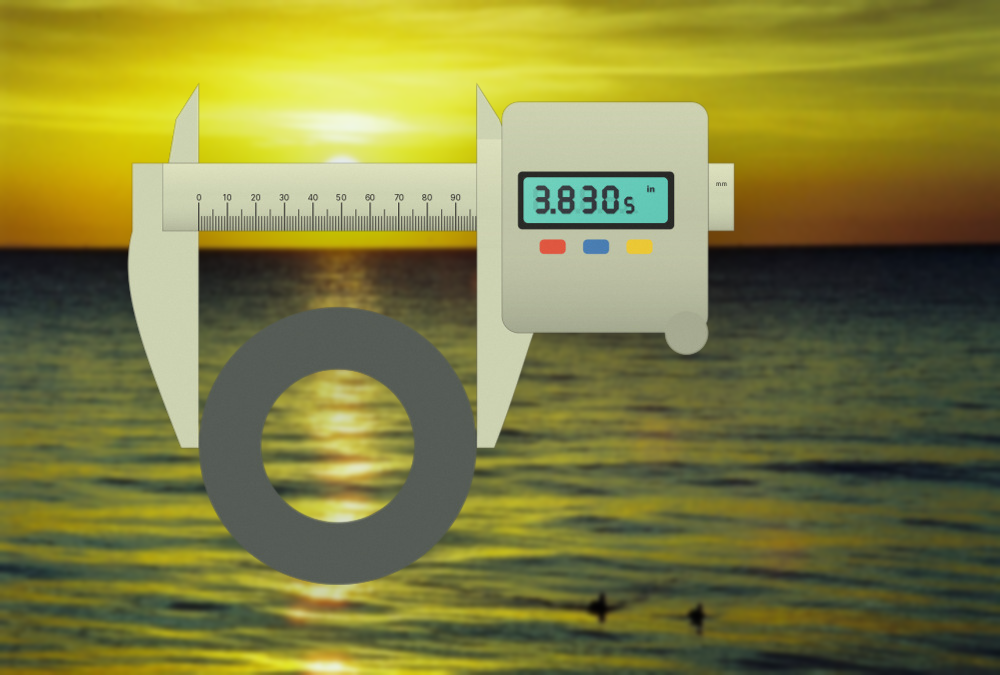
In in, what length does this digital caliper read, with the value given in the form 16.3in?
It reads 3.8305in
